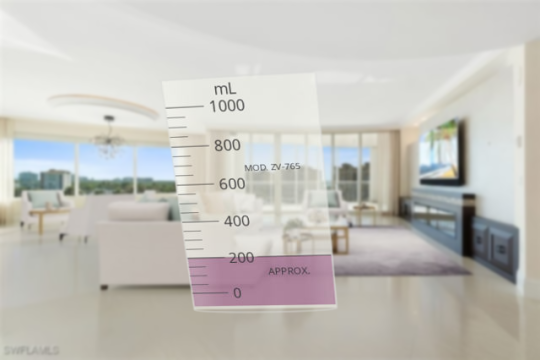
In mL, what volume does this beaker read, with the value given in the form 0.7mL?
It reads 200mL
